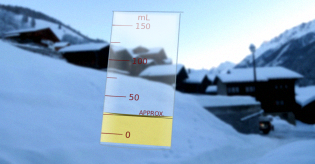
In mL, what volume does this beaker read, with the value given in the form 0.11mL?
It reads 25mL
